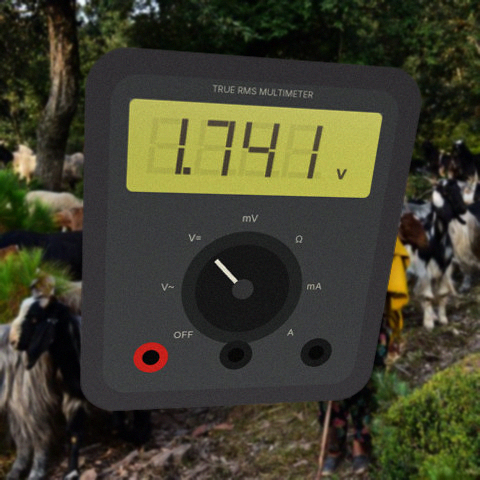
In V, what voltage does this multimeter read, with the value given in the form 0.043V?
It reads 1.741V
